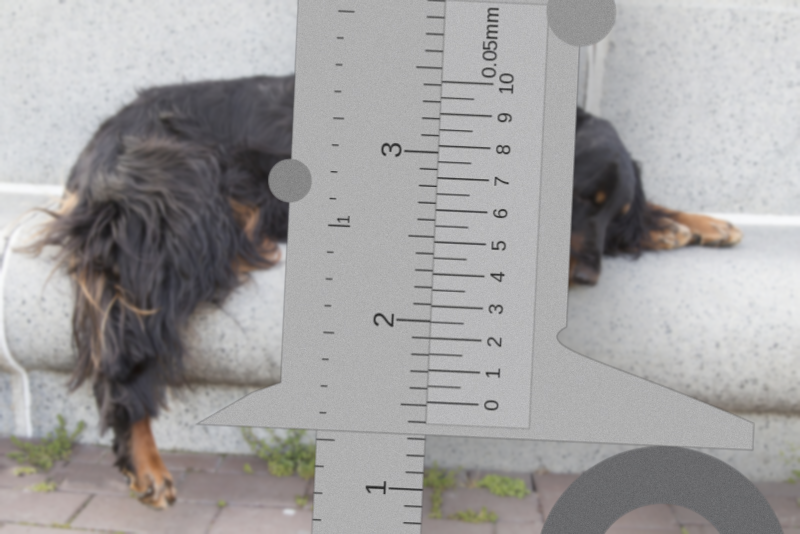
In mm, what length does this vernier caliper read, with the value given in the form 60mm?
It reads 15.2mm
